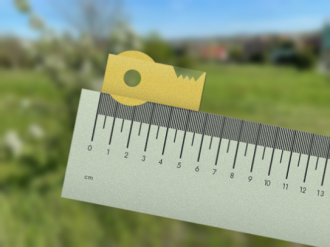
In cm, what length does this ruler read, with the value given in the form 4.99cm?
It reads 5.5cm
